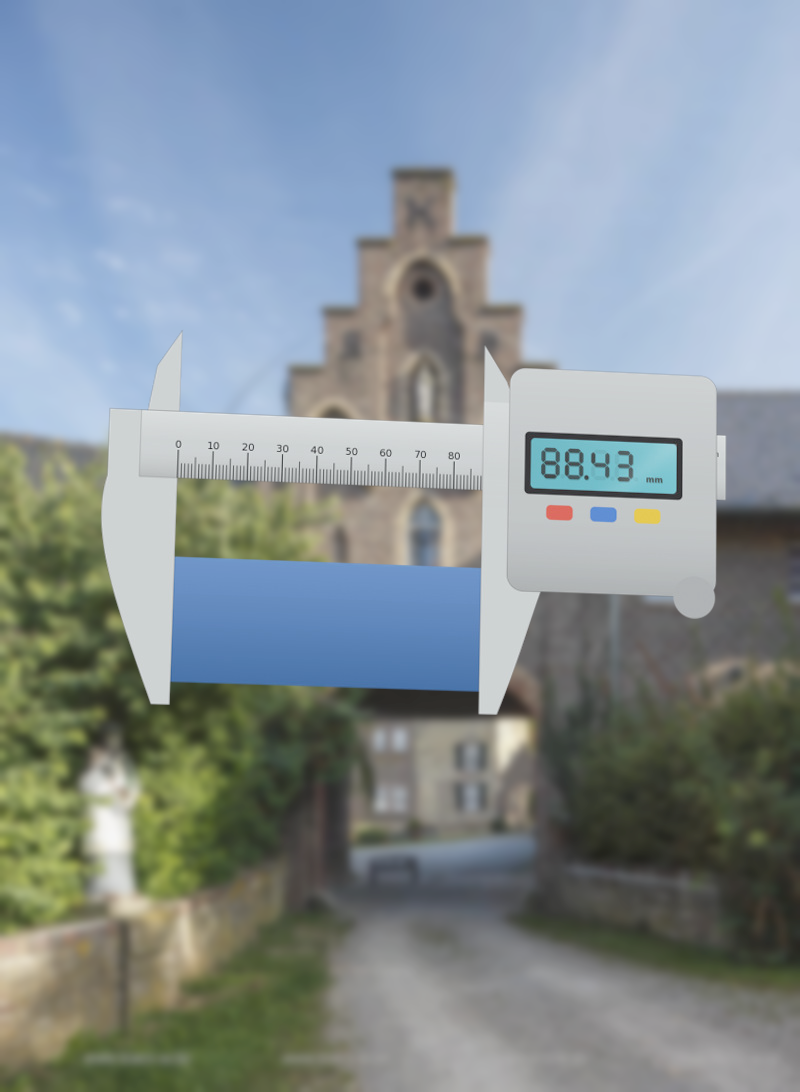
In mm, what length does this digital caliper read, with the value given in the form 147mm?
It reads 88.43mm
